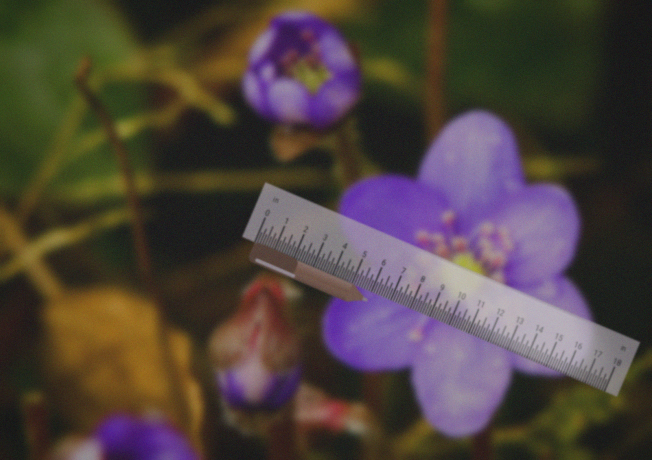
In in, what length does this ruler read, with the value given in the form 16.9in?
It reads 6in
